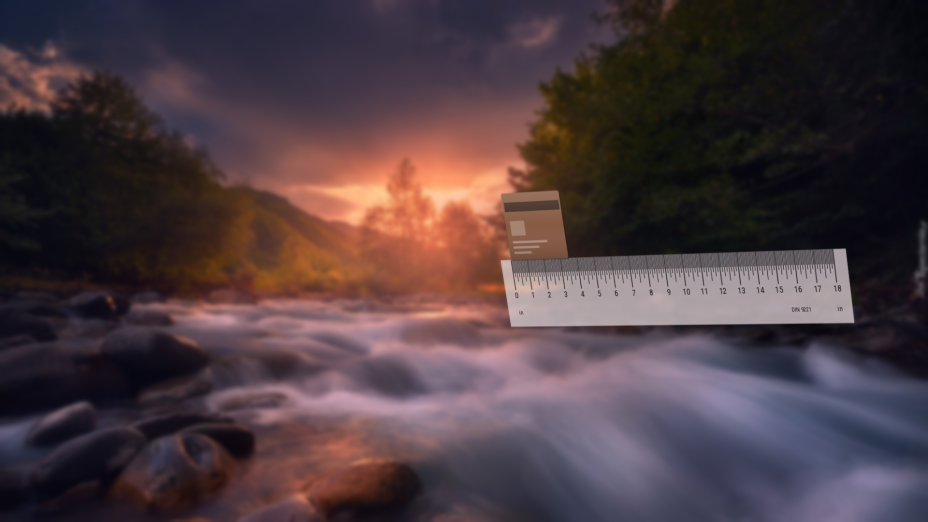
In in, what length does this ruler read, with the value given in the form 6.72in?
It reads 3.5in
